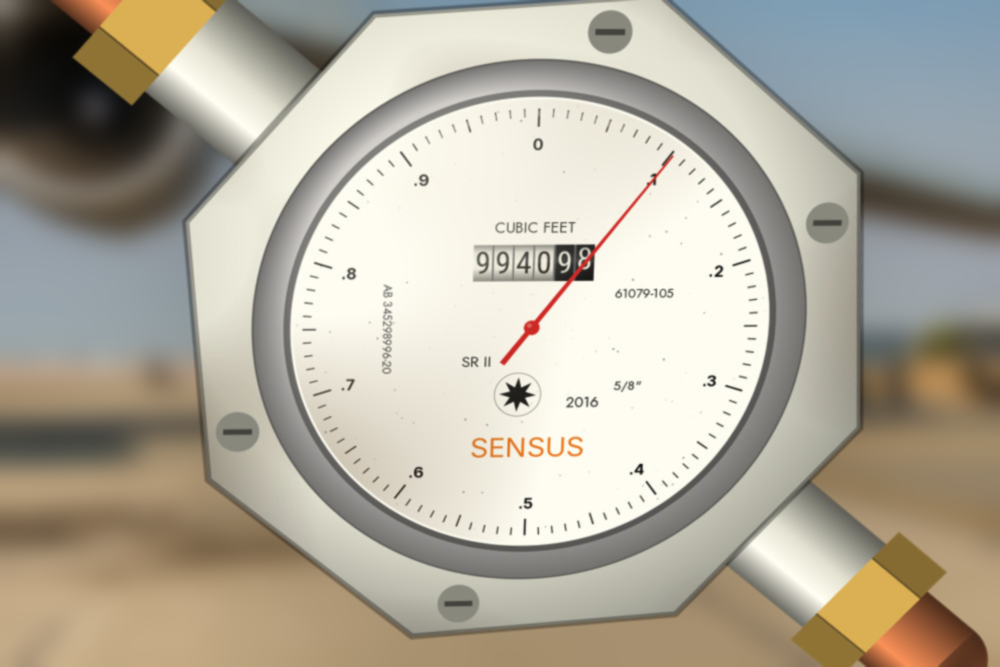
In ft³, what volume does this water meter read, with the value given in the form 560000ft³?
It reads 994098.10ft³
